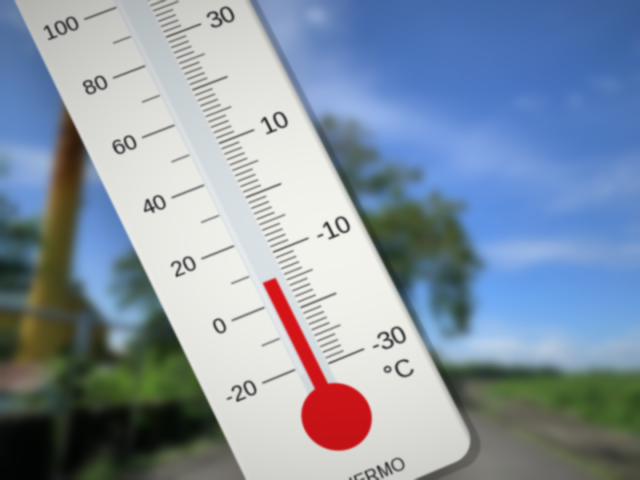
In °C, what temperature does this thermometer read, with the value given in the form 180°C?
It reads -14°C
